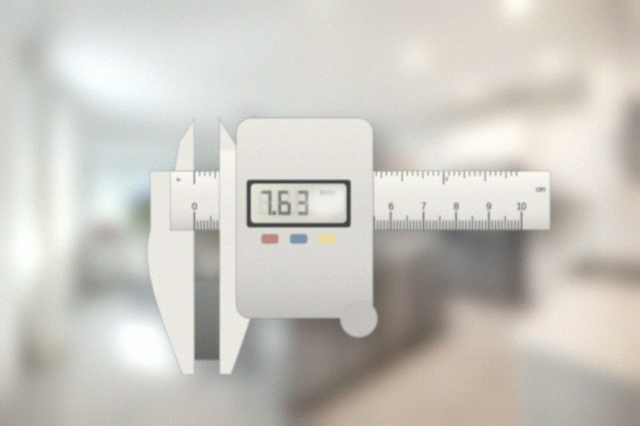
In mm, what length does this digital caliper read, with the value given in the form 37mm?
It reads 7.63mm
